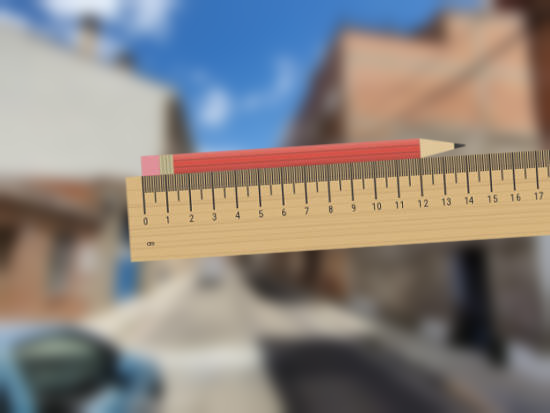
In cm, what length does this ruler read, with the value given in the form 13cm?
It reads 14cm
